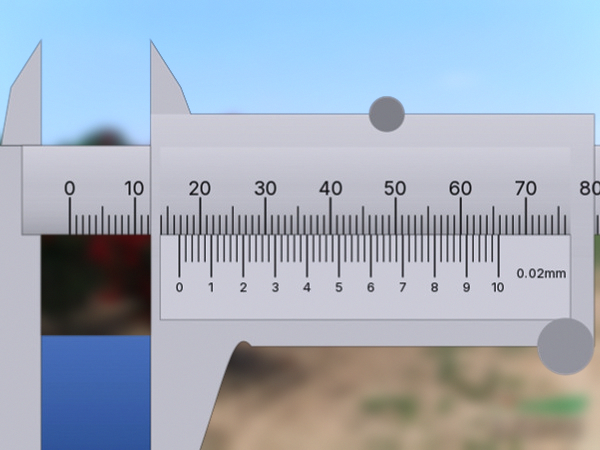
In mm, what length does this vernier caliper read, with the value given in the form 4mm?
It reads 16.8mm
